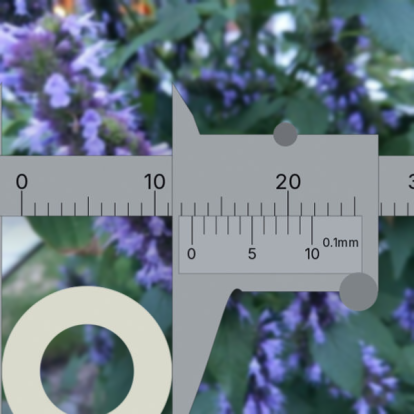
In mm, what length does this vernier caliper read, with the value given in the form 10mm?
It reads 12.8mm
